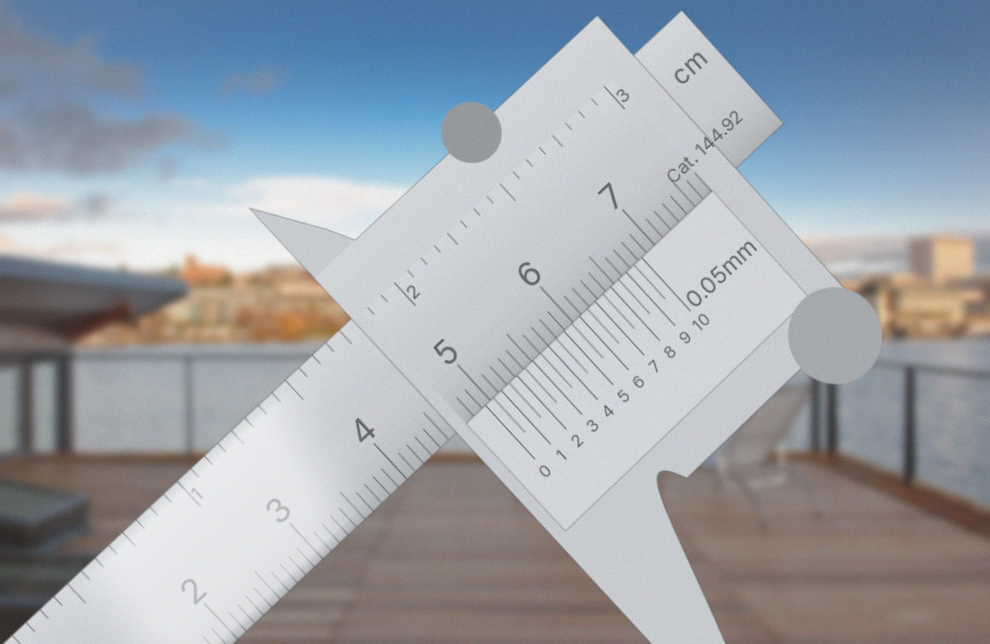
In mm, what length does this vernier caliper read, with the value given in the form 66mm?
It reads 49.4mm
